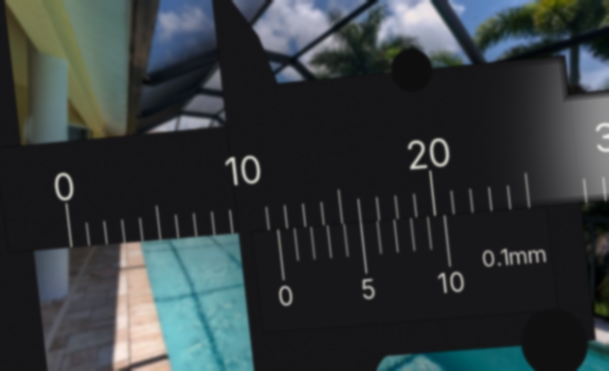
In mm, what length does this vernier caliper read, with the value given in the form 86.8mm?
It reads 11.5mm
